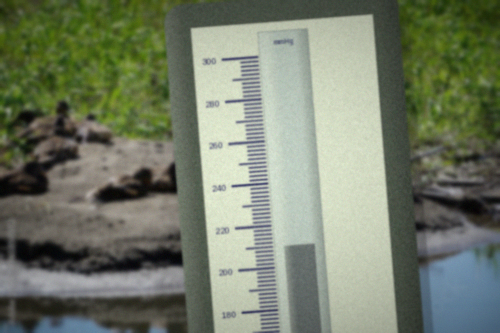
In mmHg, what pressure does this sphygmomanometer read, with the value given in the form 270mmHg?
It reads 210mmHg
